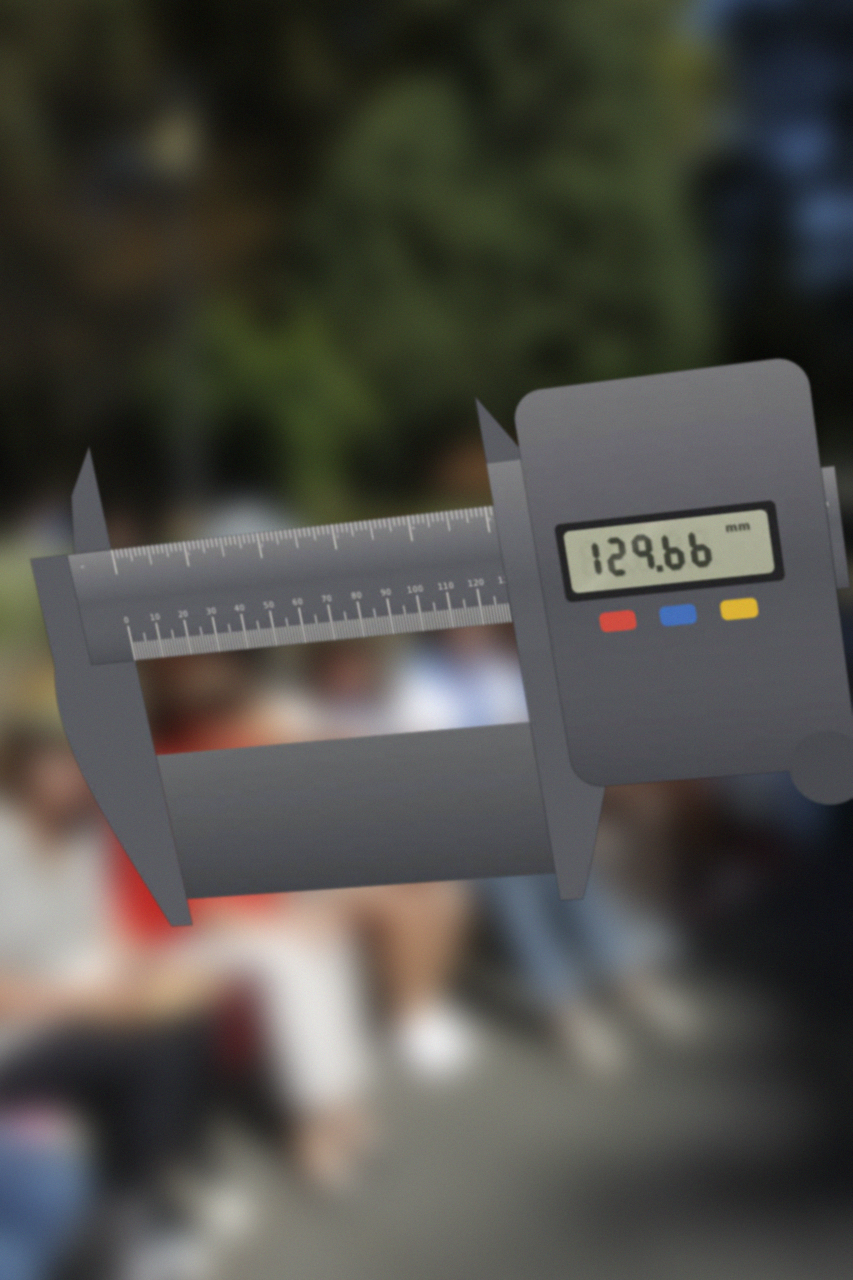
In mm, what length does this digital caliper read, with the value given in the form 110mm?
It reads 129.66mm
